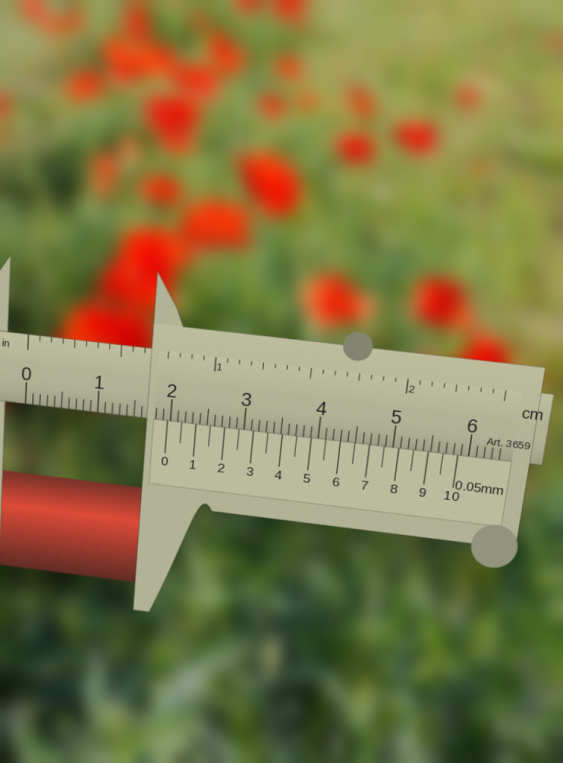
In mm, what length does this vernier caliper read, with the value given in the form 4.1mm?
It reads 19.6mm
